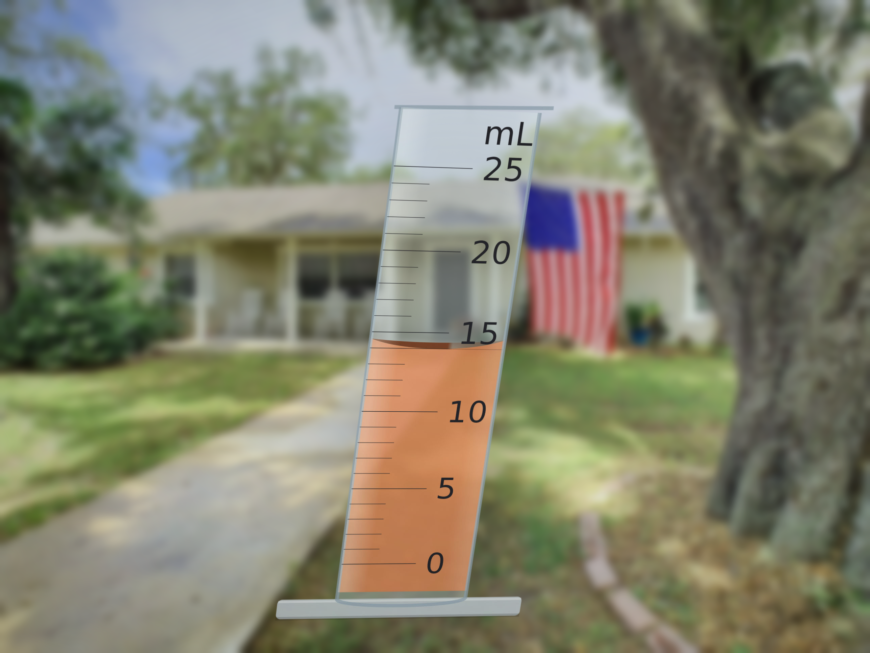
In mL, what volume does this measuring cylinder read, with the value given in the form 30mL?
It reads 14mL
